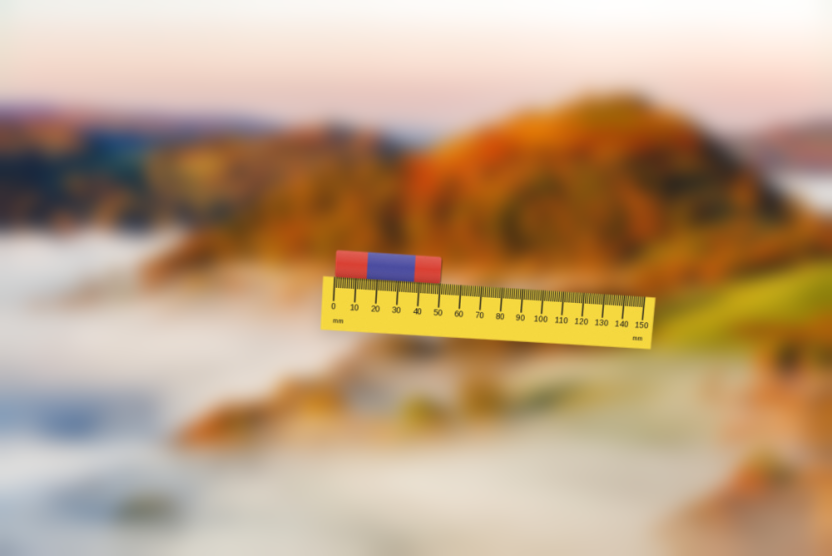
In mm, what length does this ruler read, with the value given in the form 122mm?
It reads 50mm
